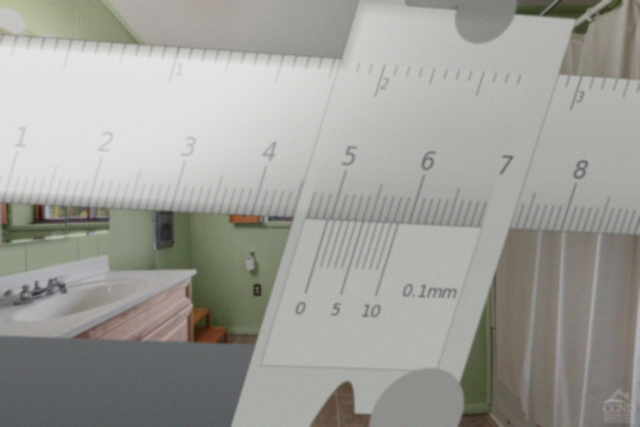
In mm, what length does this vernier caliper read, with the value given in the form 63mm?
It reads 49.6mm
